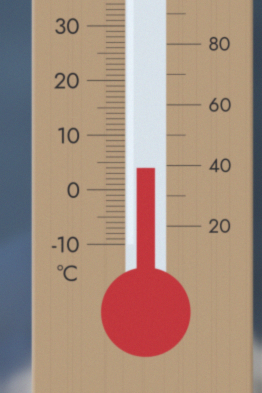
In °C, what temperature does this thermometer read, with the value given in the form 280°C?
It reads 4°C
